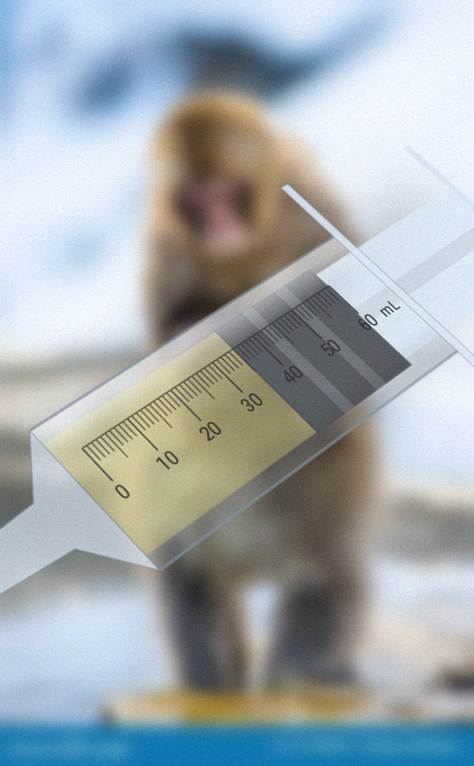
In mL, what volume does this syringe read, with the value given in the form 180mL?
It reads 35mL
